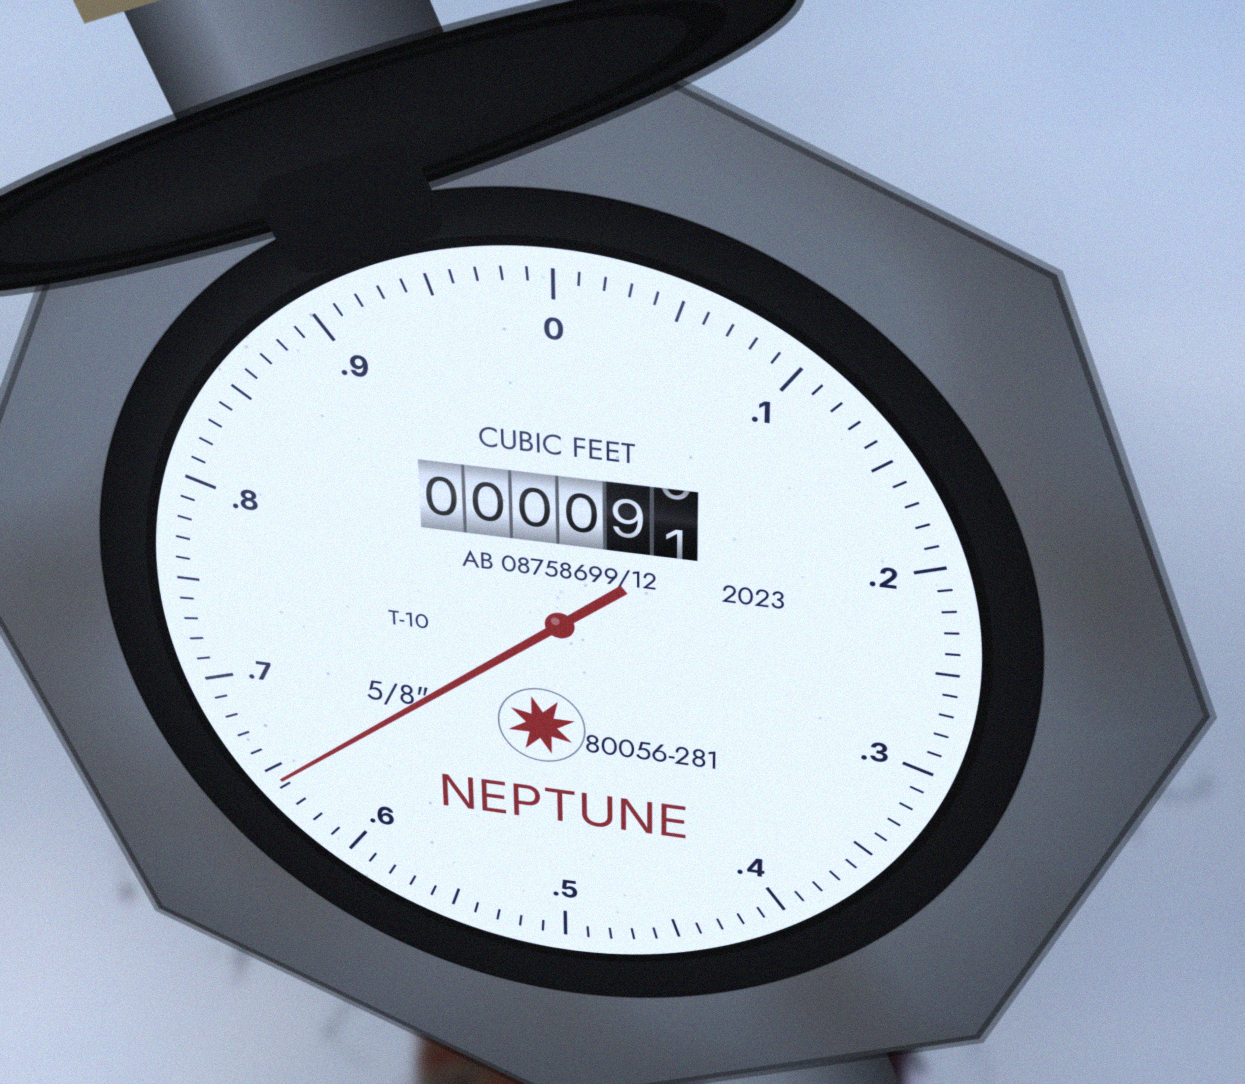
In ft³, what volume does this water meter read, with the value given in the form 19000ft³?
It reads 90.64ft³
